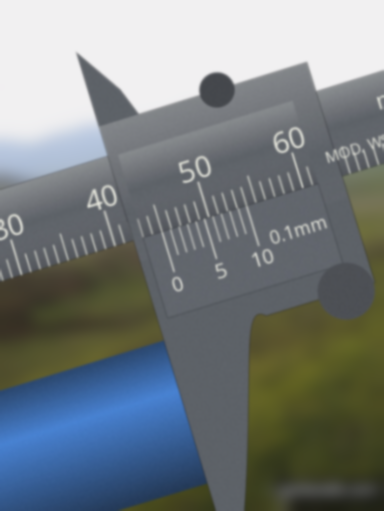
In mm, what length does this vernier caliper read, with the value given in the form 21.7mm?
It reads 45.0mm
